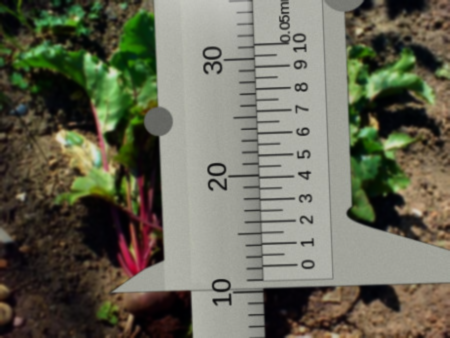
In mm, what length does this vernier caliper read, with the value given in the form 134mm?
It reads 12.2mm
